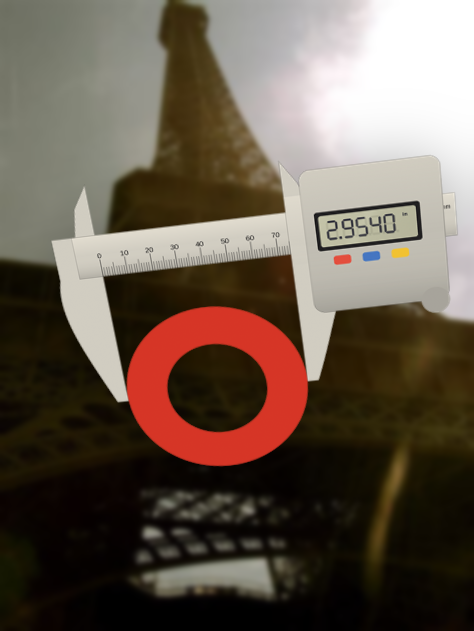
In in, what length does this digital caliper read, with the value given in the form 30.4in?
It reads 2.9540in
